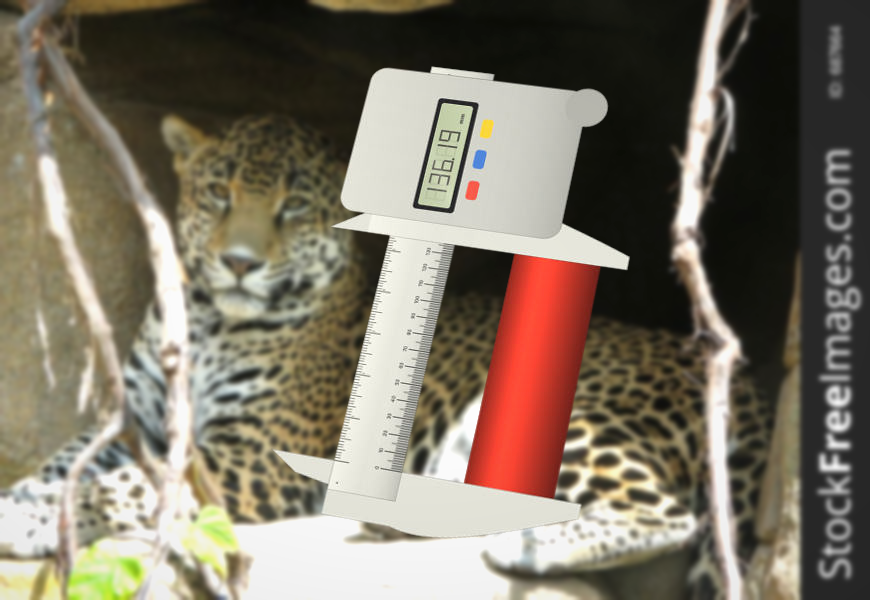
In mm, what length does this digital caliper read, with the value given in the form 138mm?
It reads 136.19mm
